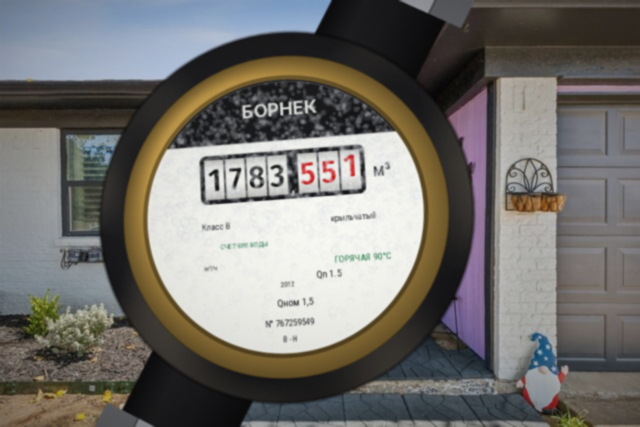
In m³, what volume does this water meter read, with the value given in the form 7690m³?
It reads 1783.551m³
